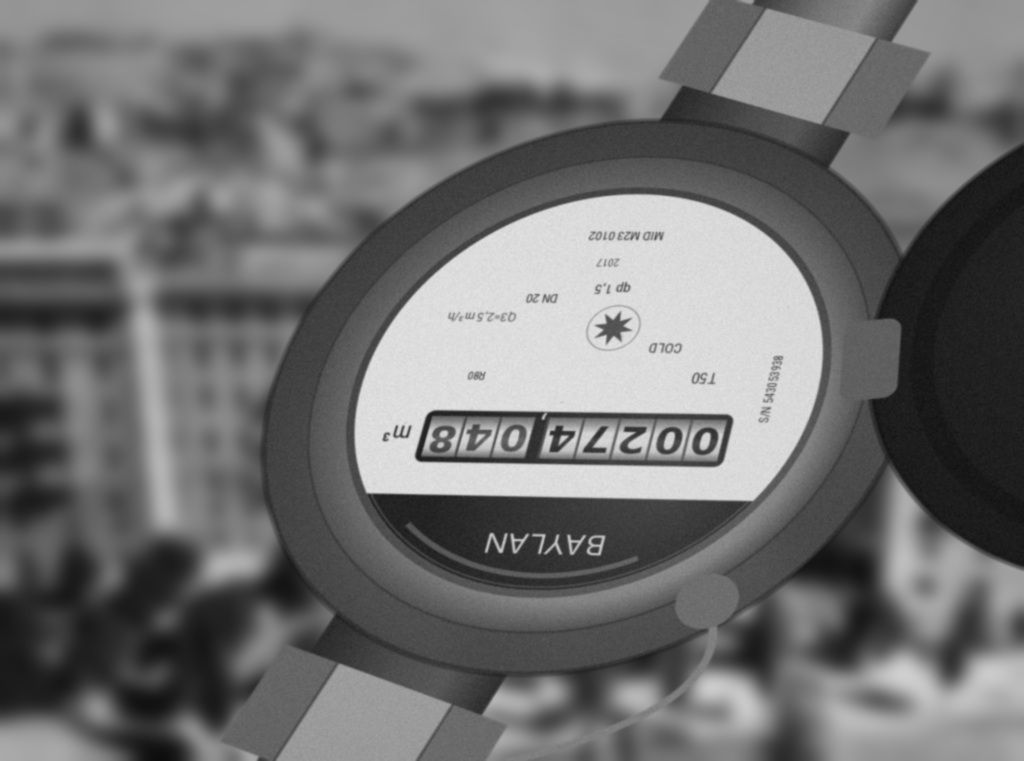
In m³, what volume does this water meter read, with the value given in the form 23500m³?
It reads 274.048m³
